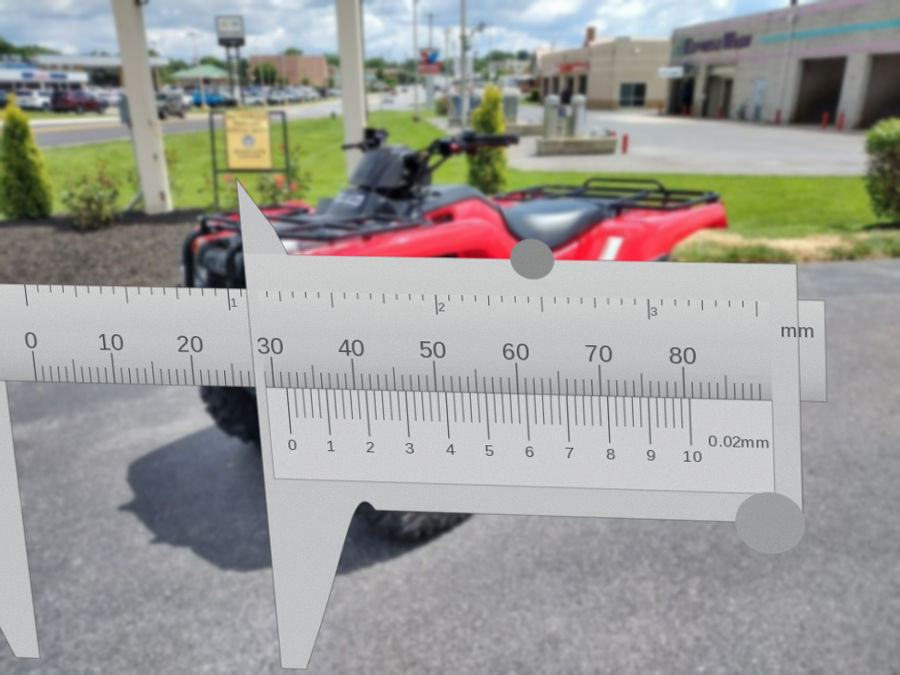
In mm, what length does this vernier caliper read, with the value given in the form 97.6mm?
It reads 31.6mm
